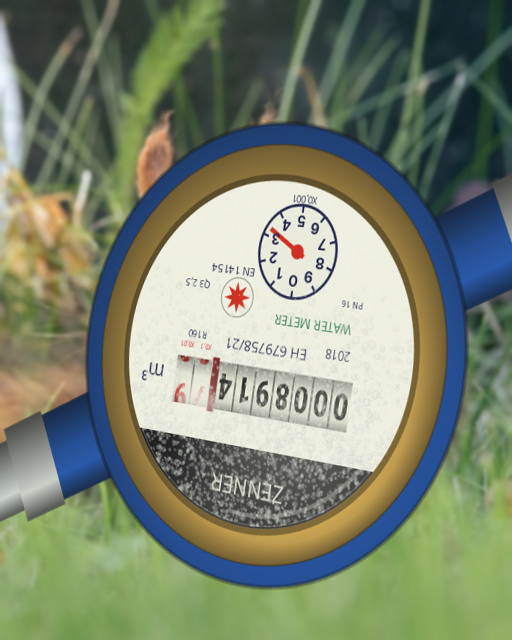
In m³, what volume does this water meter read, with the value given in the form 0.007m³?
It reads 8914.793m³
